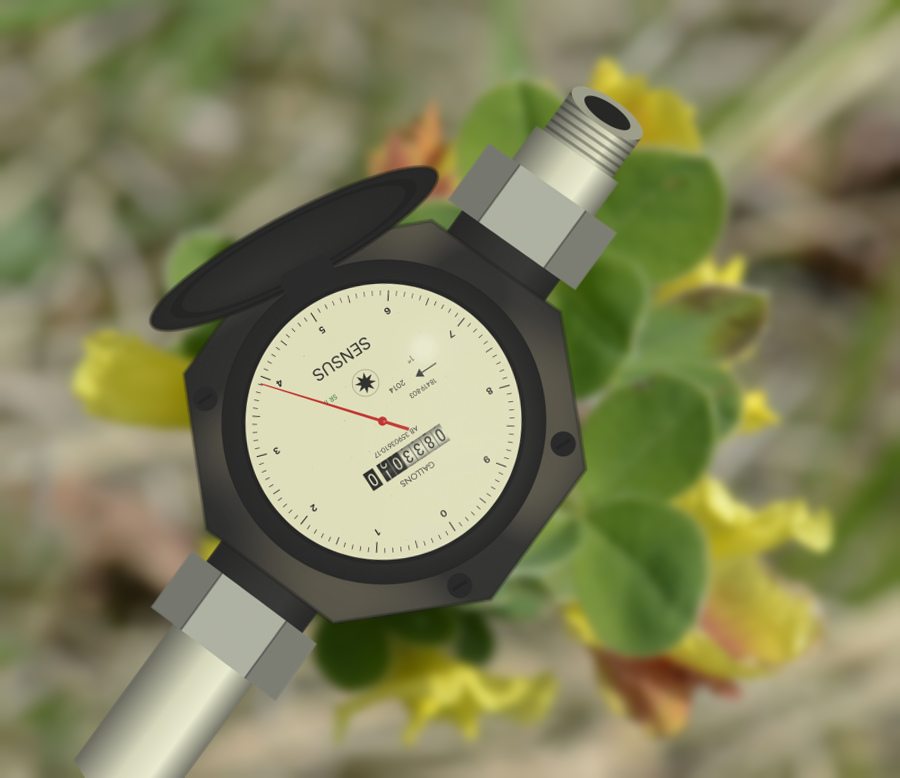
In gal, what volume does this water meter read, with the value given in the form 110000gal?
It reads 833013.9gal
